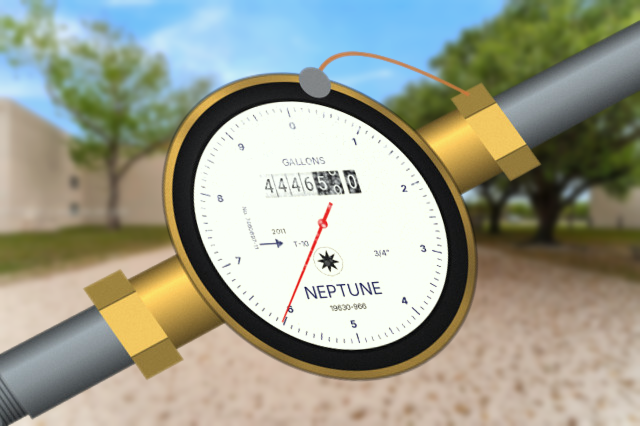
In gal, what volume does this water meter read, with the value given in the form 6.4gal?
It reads 4446586.0gal
